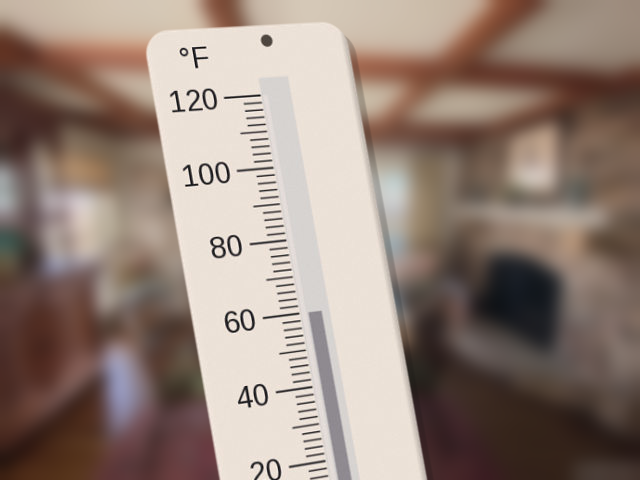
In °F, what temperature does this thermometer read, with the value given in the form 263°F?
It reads 60°F
